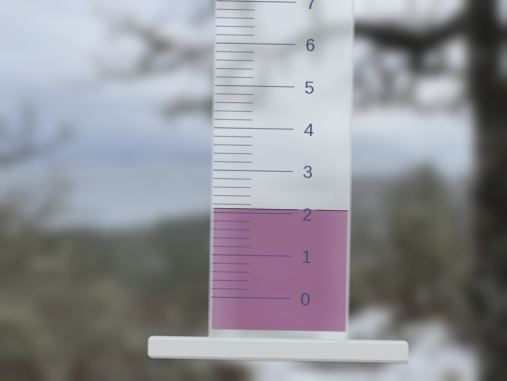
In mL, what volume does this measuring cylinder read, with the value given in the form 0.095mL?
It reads 2.1mL
